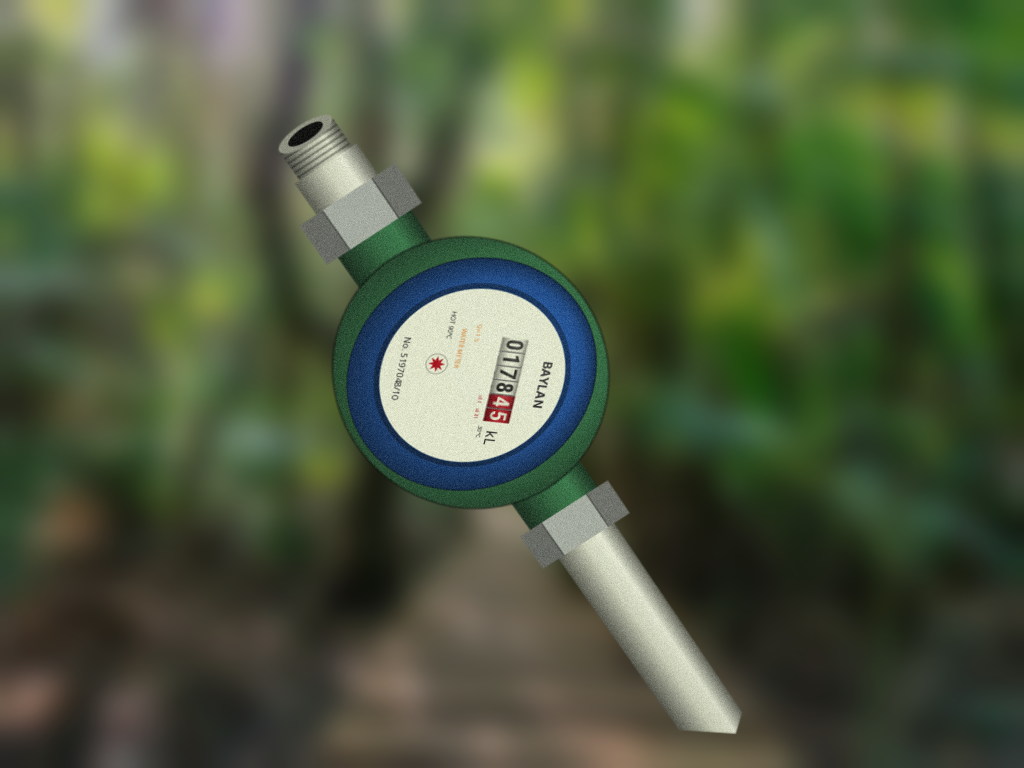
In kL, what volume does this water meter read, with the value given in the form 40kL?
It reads 178.45kL
